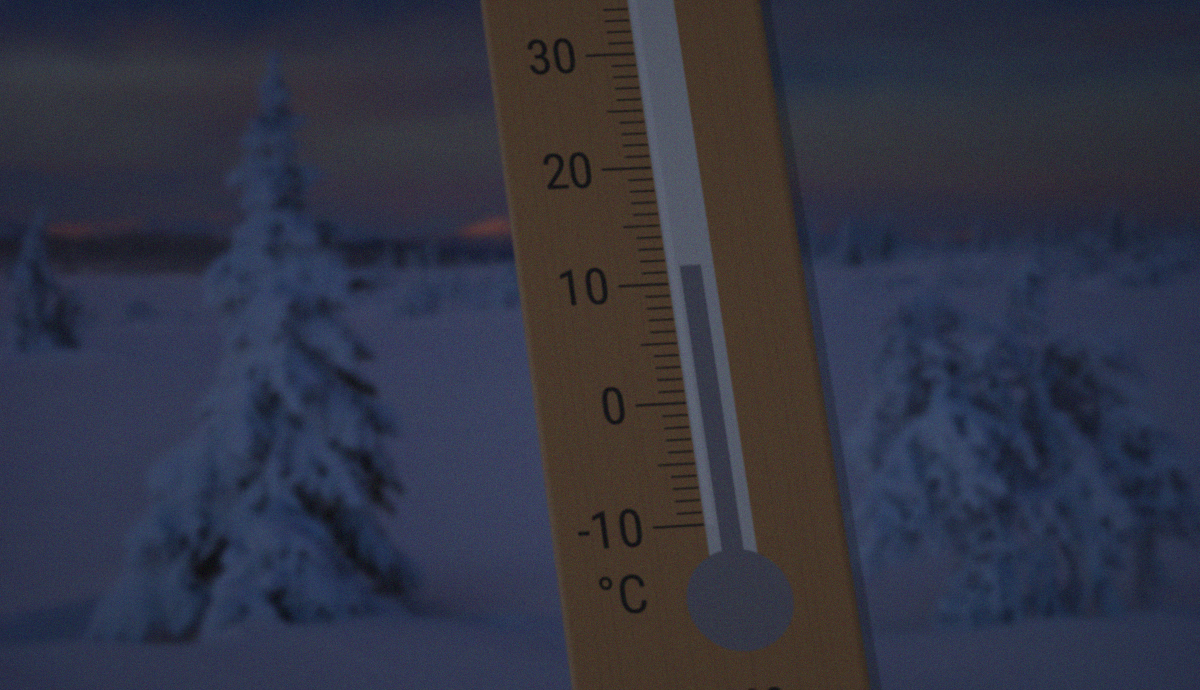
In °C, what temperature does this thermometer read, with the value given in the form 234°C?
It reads 11.5°C
